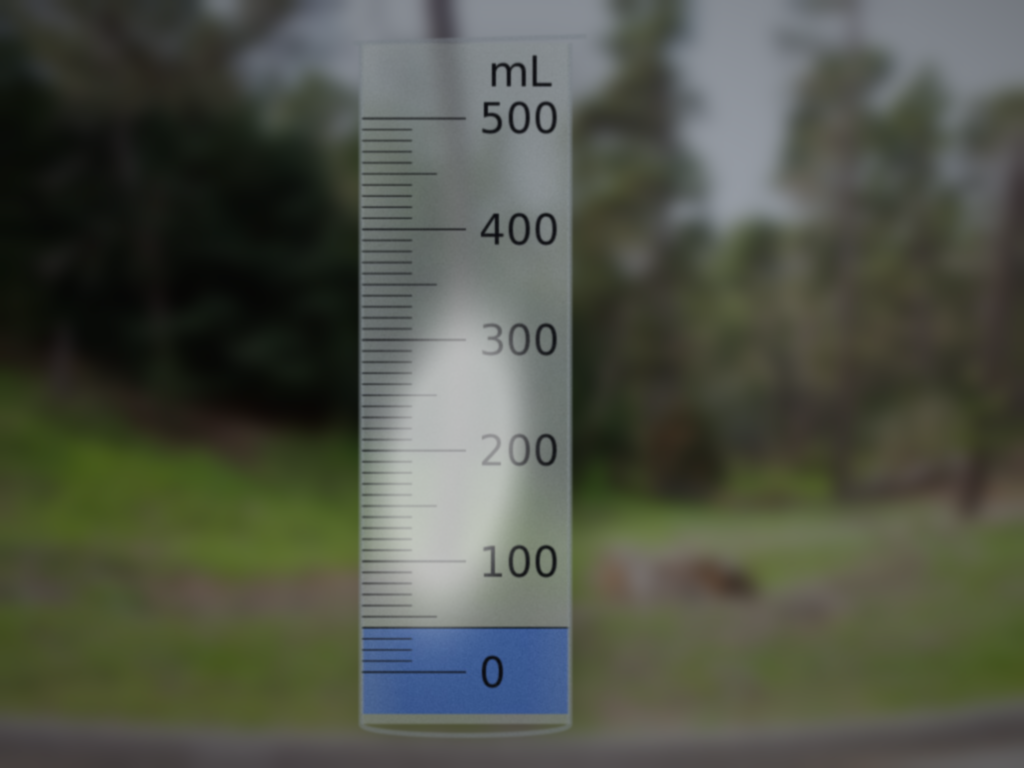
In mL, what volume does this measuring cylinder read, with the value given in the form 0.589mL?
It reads 40mL
